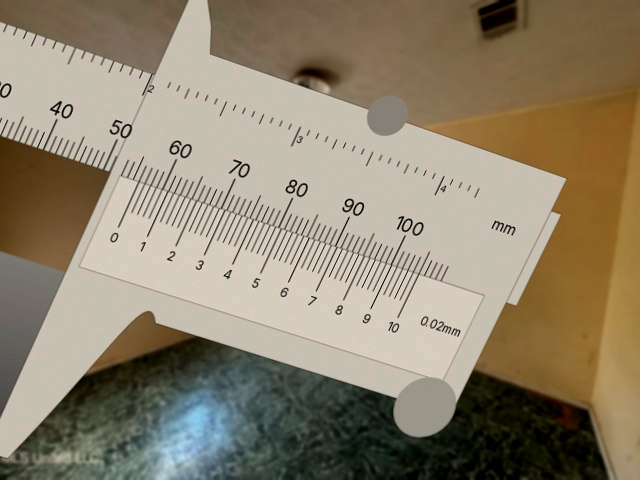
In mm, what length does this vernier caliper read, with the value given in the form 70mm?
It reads 56.0mm
